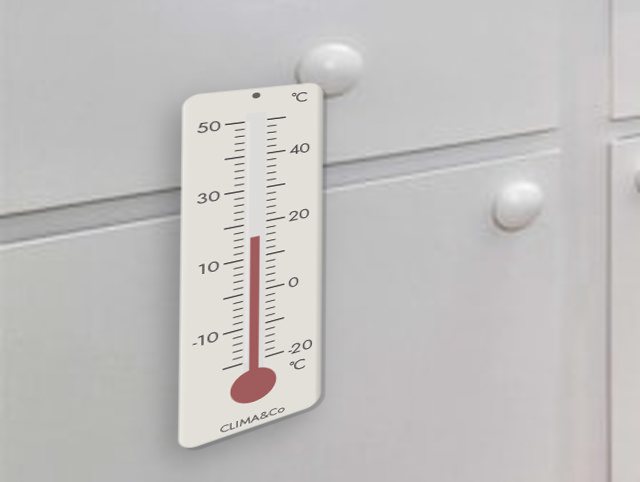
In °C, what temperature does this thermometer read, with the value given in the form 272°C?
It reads 16°C
